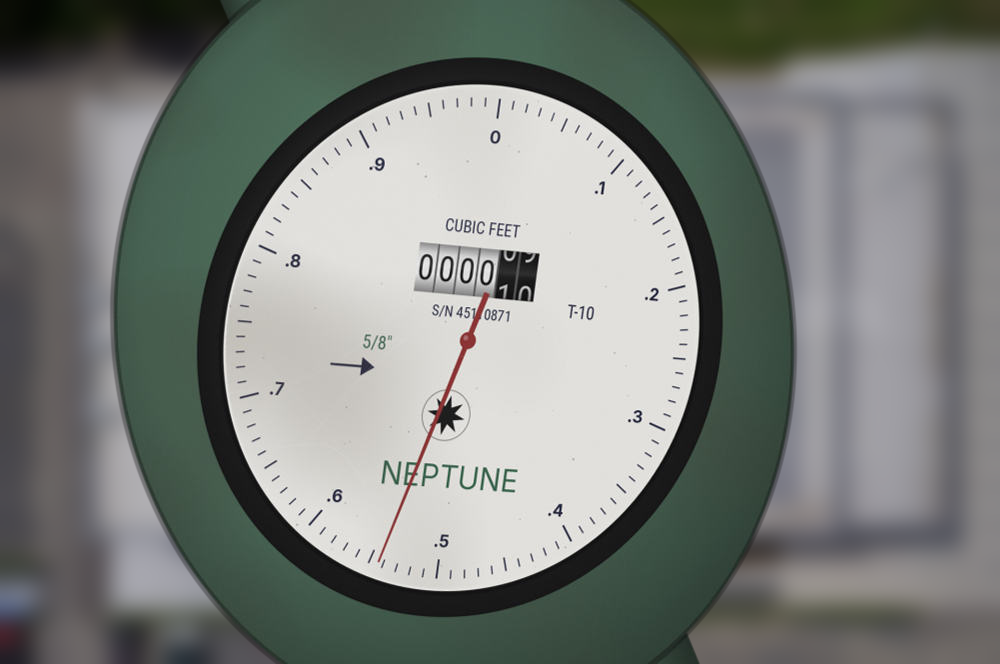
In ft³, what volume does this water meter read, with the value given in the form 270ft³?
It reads 9.54ft³
